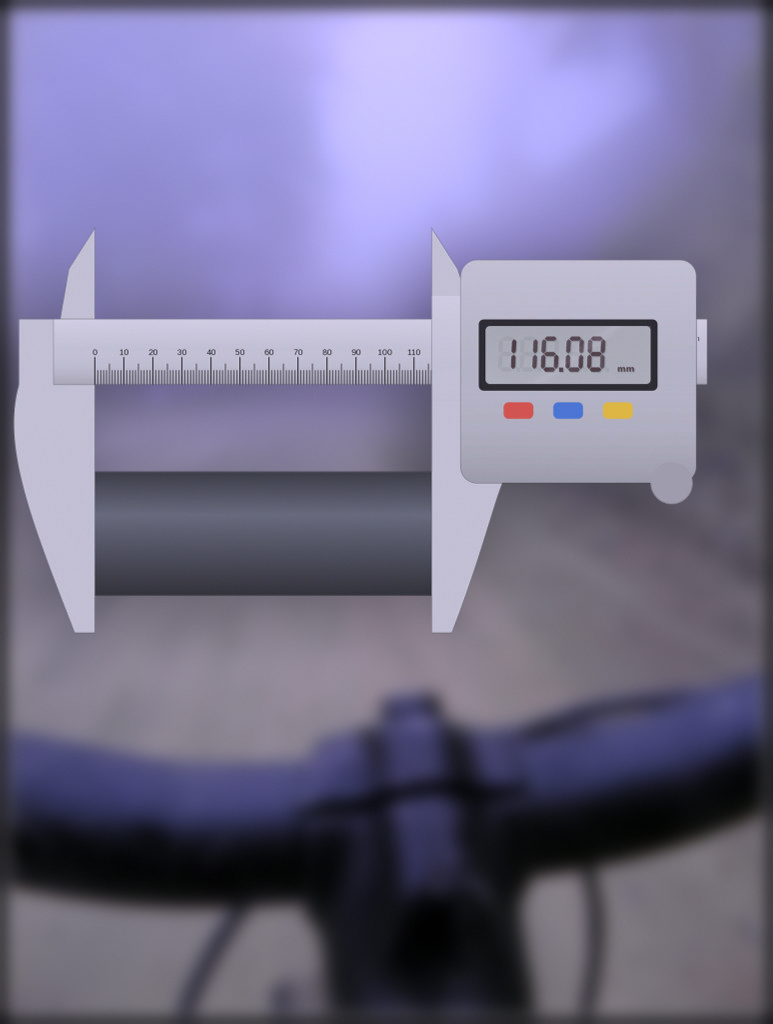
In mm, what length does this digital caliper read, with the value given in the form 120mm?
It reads 116.08mm
